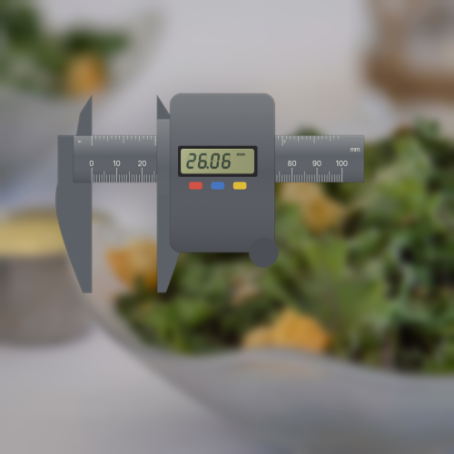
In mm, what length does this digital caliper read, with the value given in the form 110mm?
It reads 26.06mm
